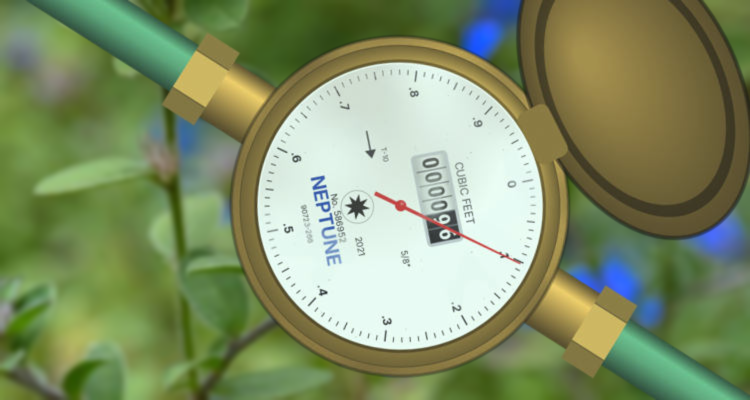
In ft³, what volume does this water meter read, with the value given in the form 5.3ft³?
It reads 96.10ft³
